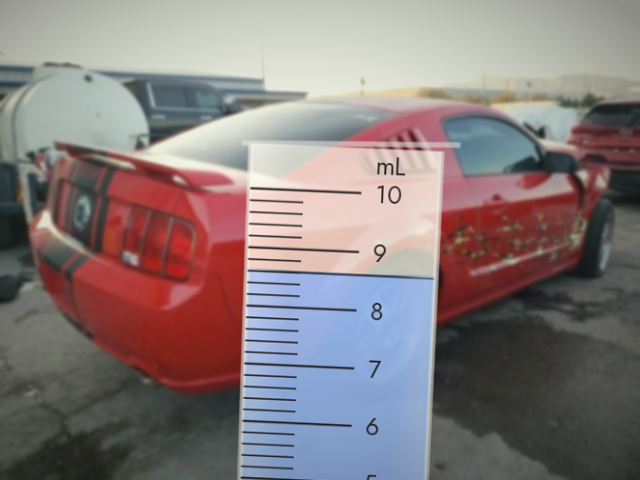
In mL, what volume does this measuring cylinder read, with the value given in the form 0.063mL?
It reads 8.6mL
